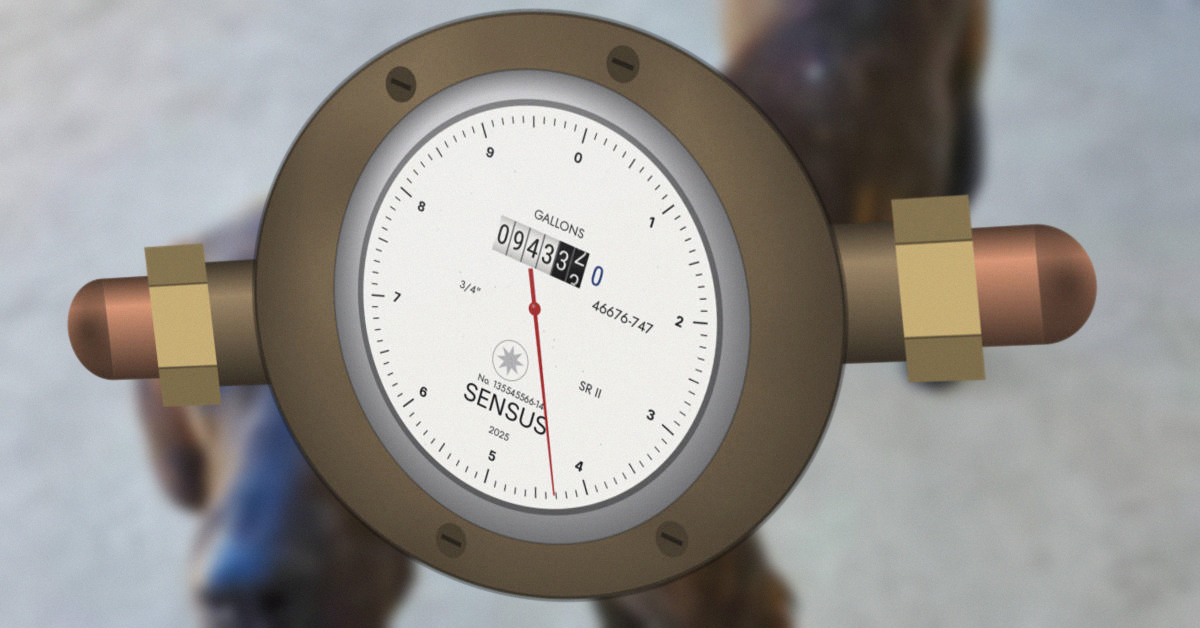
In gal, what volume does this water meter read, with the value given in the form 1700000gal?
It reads 943324.3gal
